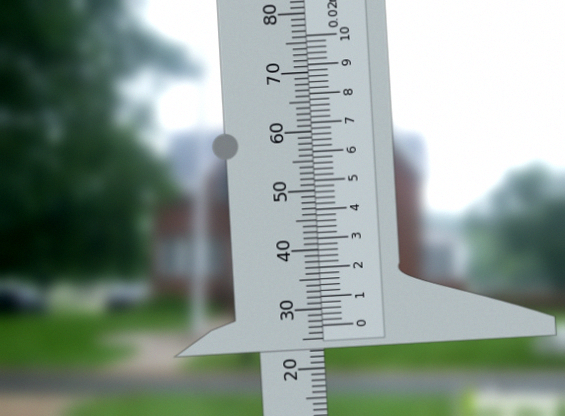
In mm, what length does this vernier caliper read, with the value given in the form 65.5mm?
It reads 27.2mm
